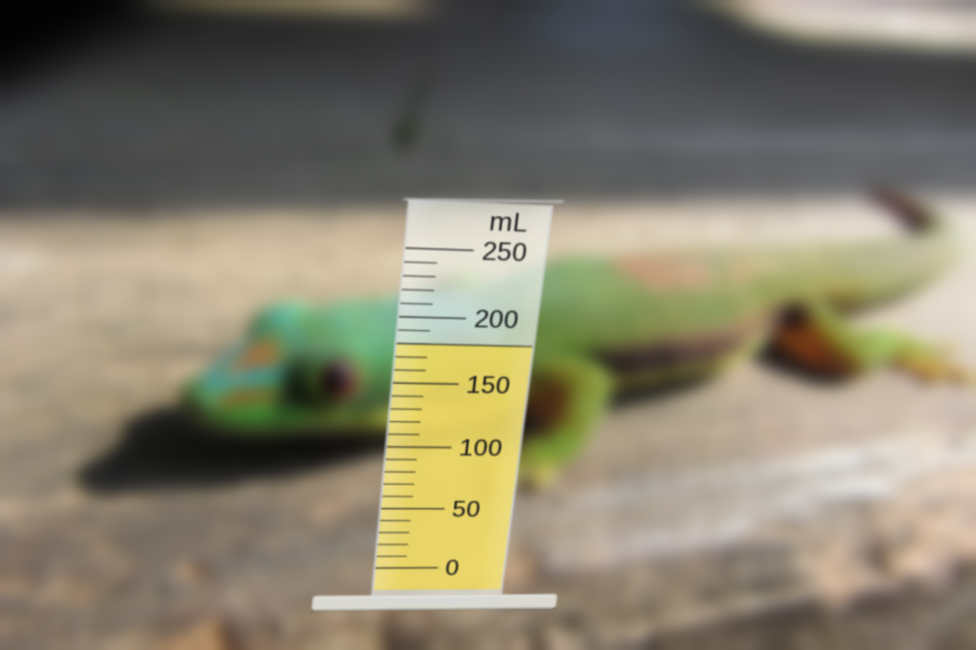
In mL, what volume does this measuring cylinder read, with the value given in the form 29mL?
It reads 180mL
